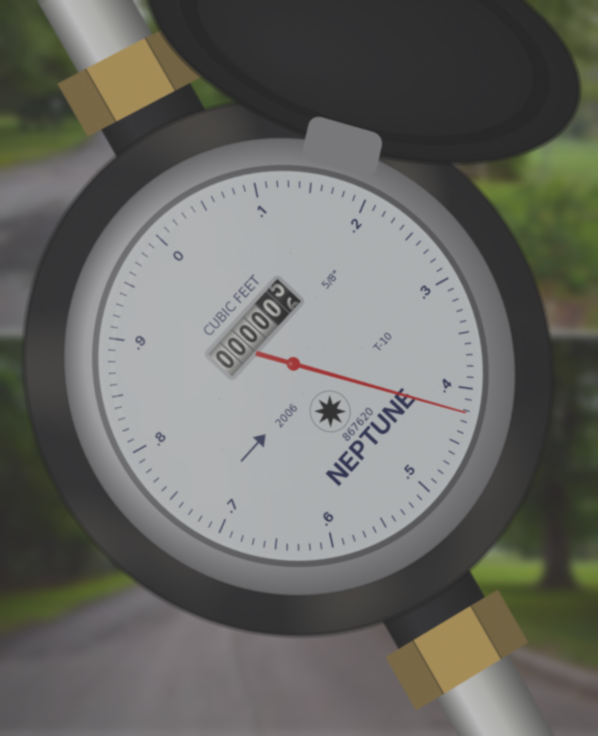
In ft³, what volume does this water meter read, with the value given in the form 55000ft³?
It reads 5.42ft³
